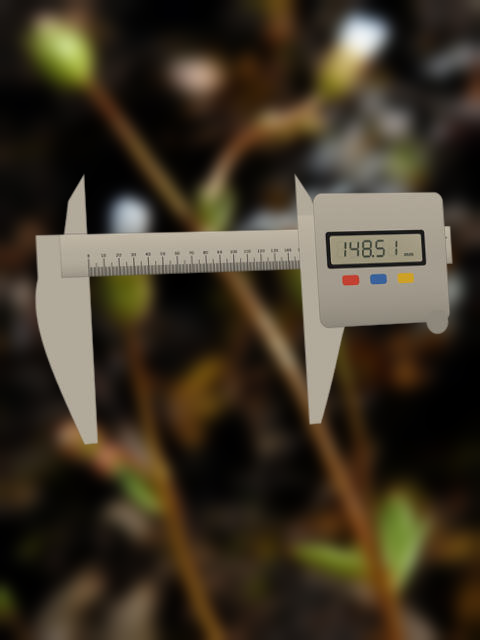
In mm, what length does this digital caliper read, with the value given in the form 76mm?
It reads 148.51mm
